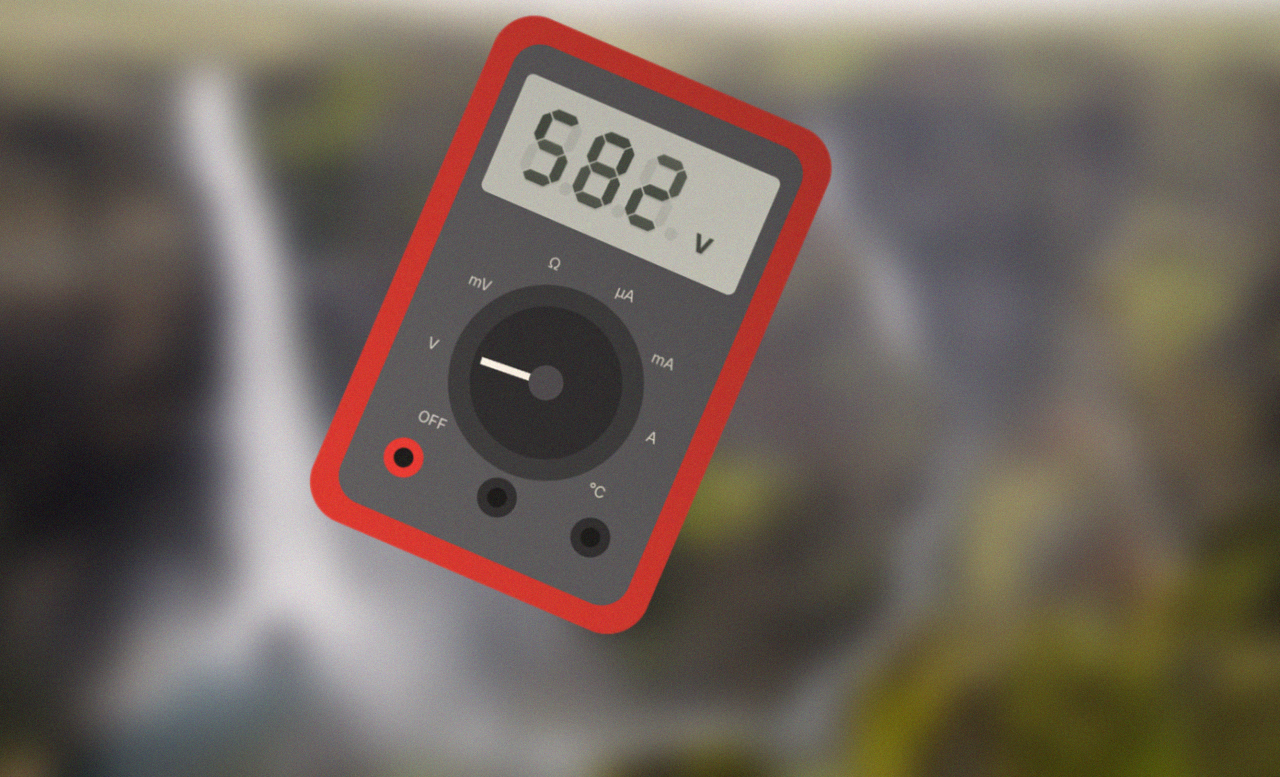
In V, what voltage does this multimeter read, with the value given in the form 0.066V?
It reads 582V
